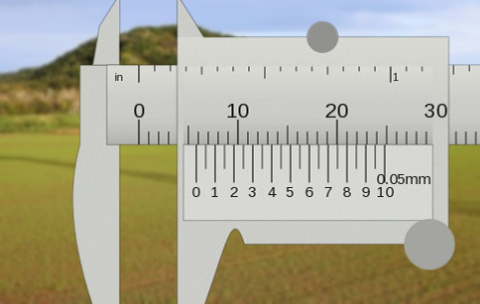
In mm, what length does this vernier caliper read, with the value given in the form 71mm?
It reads 5.8mm
